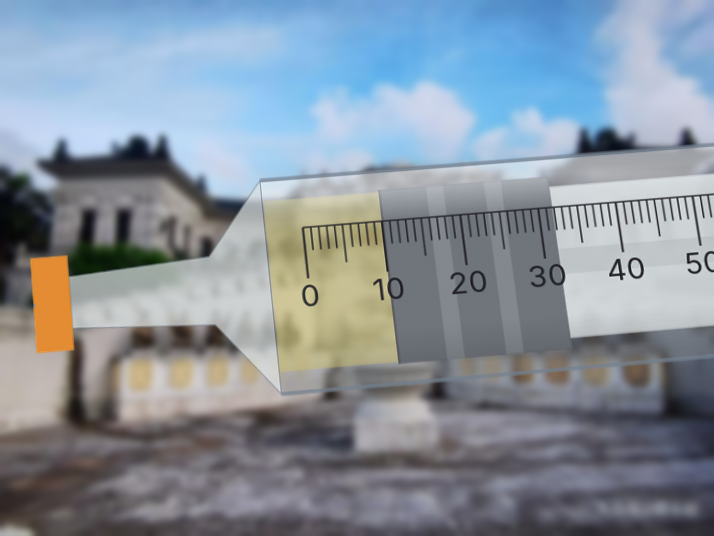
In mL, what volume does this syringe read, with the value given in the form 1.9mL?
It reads 10mL
